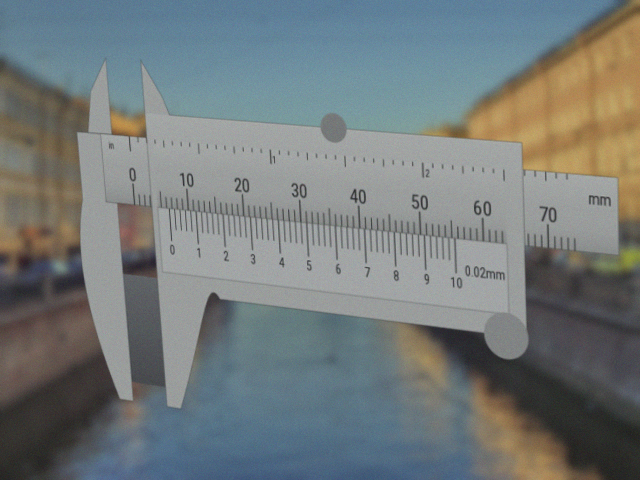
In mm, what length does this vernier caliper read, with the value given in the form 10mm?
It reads 6.5mm
